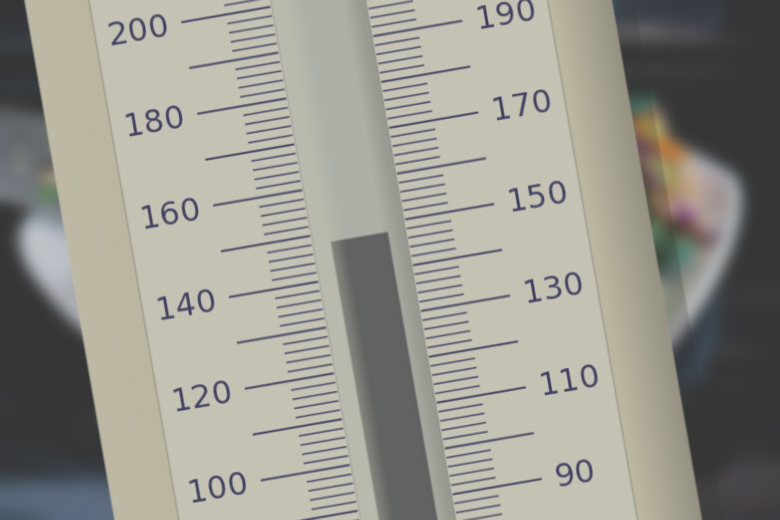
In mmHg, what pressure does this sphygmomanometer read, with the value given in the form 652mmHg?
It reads 148mmHg
